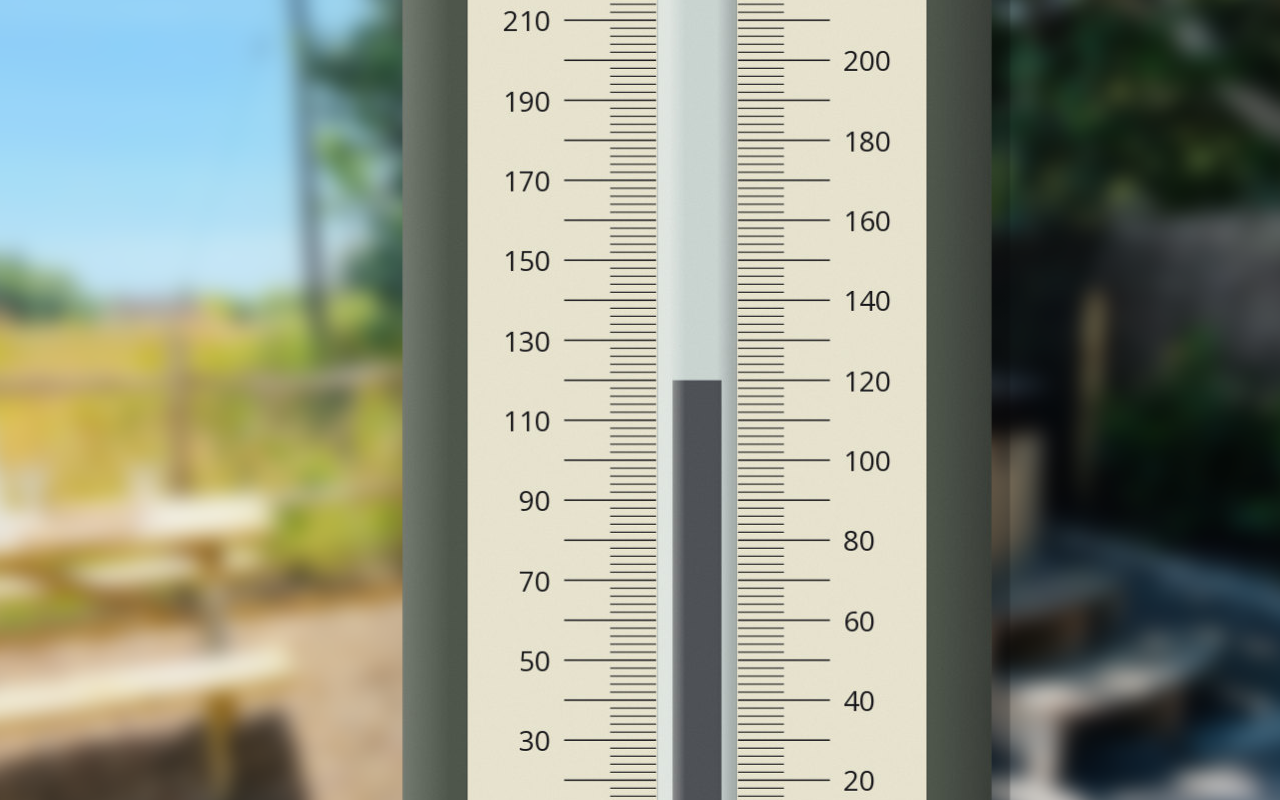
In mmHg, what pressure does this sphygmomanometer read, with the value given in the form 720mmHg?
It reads 120mmHg
